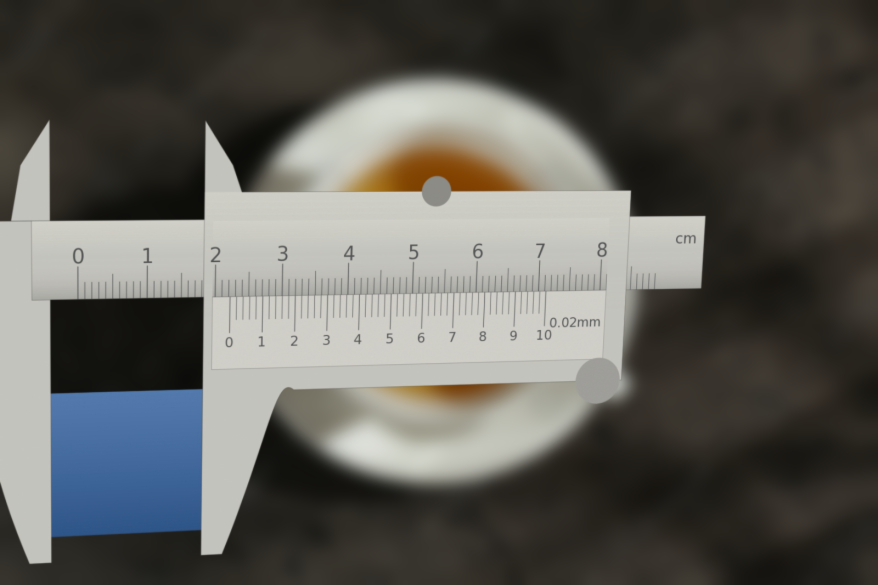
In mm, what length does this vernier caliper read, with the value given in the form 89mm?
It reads 22.2mm
